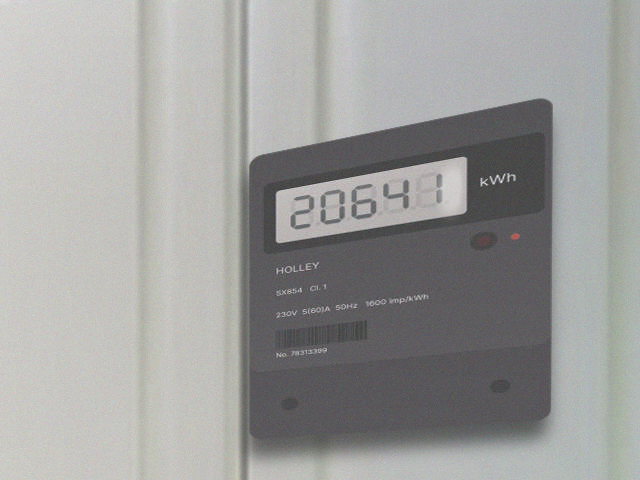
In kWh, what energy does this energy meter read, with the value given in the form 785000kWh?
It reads 20641kWh
